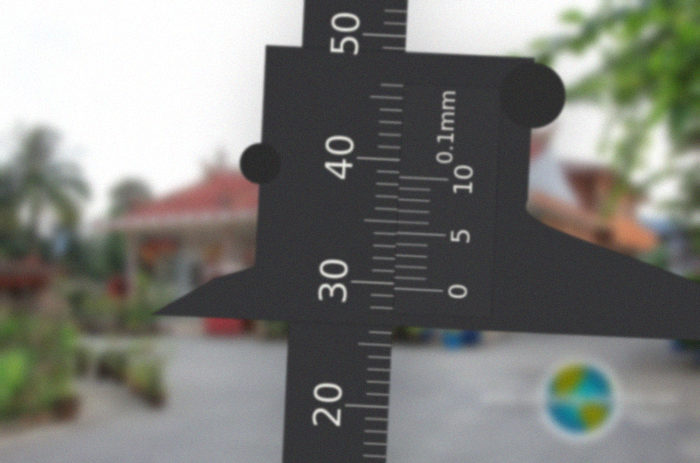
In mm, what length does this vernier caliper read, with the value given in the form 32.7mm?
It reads 29.6mm
